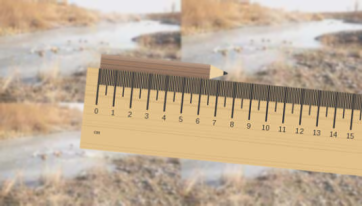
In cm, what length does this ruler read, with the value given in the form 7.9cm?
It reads 7.5cm
